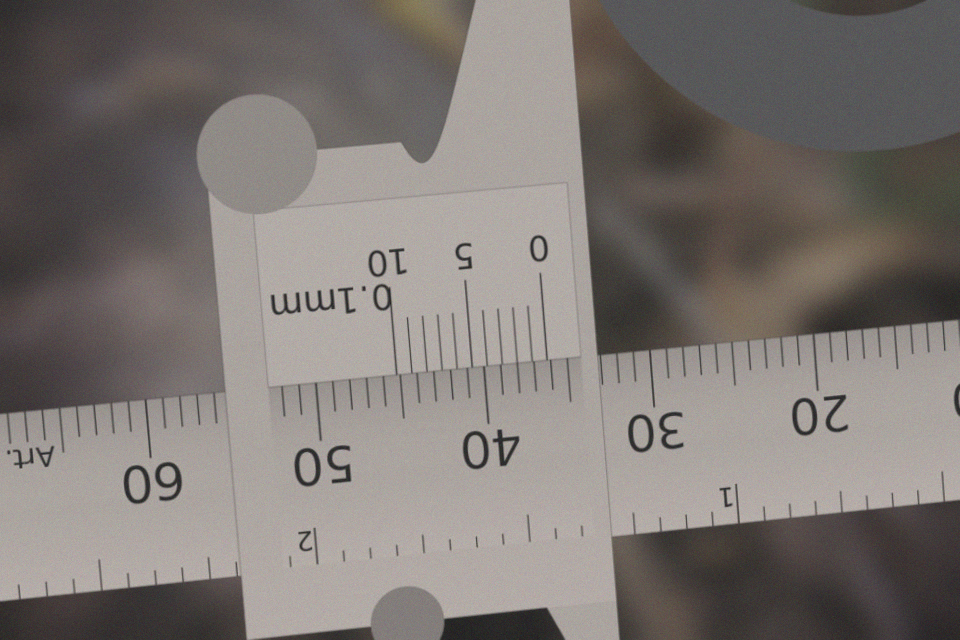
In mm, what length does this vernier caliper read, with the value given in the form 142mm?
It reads 36.2mm
